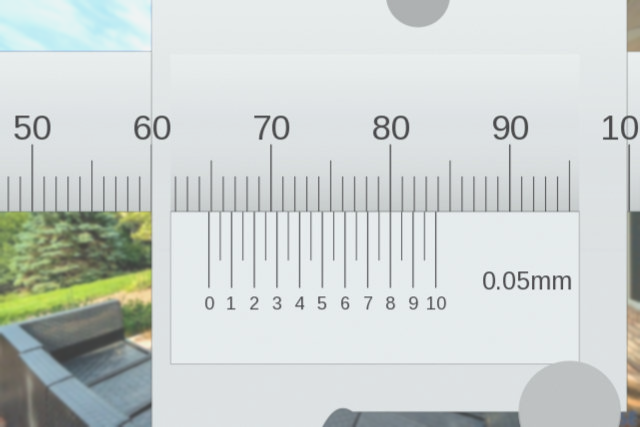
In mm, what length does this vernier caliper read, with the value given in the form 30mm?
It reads 64.8mm
